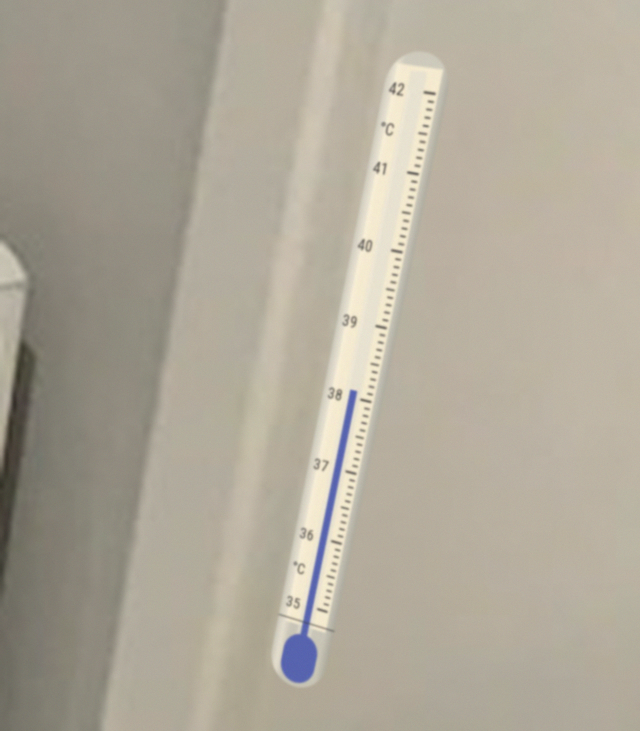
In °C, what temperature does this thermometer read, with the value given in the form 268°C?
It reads 38.1°C
